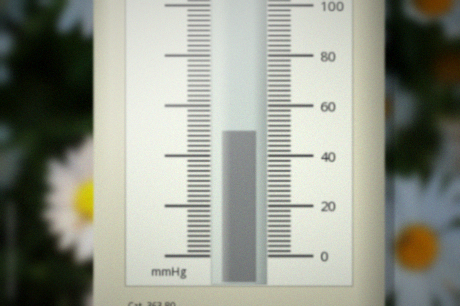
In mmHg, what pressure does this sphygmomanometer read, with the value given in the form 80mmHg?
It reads 50mmHg
